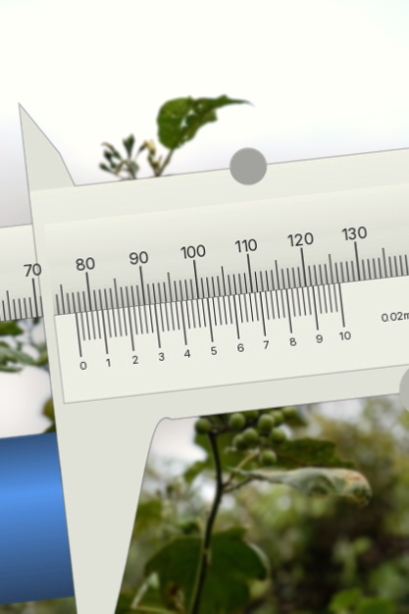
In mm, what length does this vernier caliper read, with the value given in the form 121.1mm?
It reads 77.2mm
